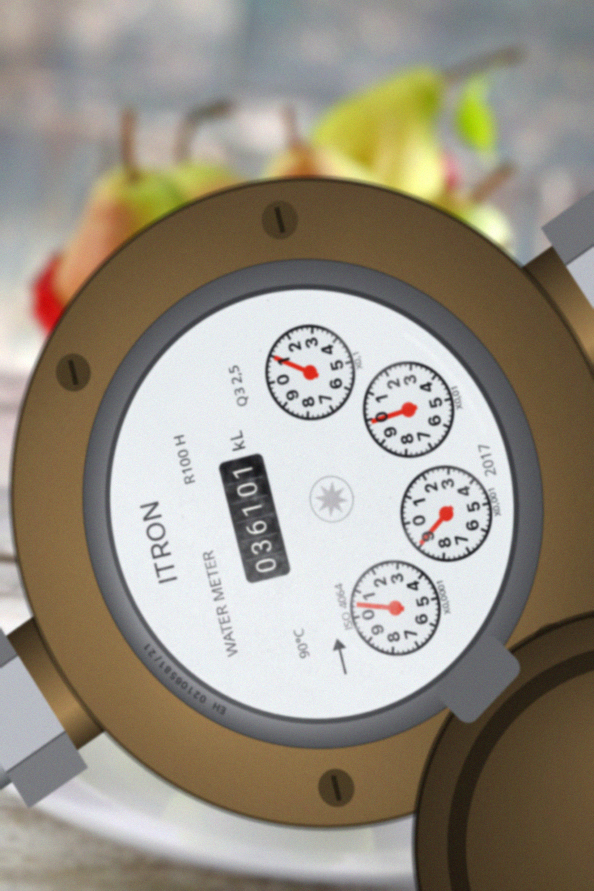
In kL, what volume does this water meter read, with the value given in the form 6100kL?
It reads 36101.0990kL
